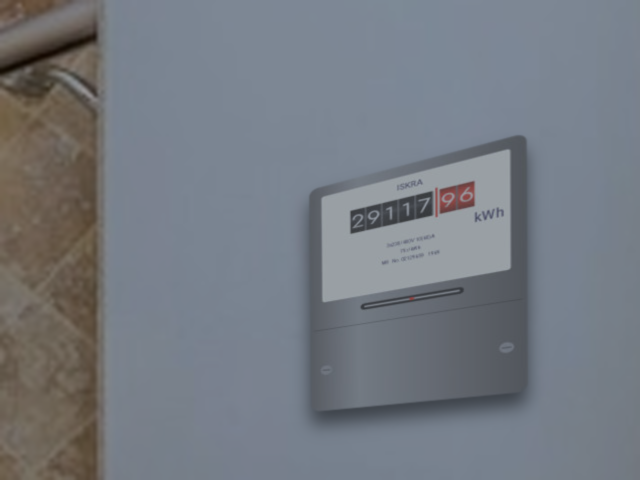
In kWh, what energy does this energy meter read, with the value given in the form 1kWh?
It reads 29117.96kWh
